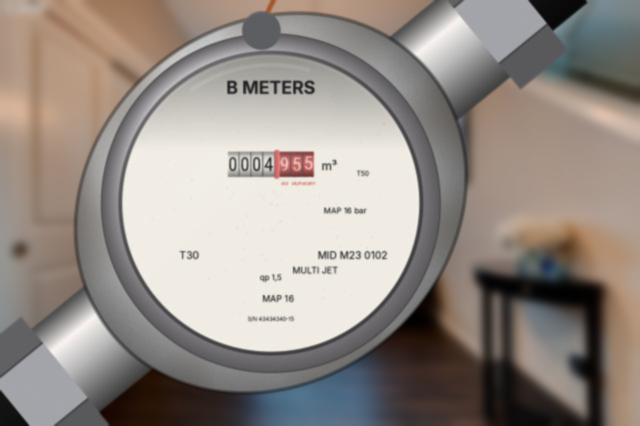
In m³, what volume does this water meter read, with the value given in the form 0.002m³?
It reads 4.955m³
